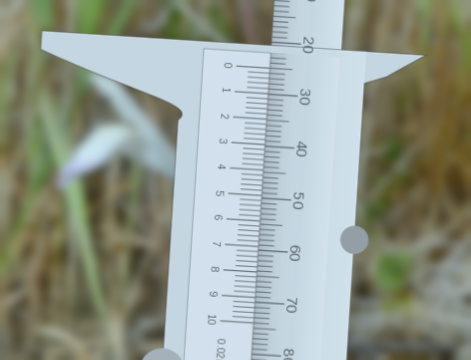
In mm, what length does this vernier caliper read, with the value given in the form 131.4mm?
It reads 25.0mm
